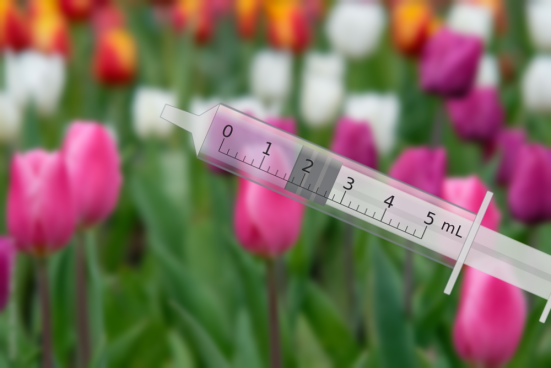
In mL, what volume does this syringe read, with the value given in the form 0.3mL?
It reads 1.7mL
